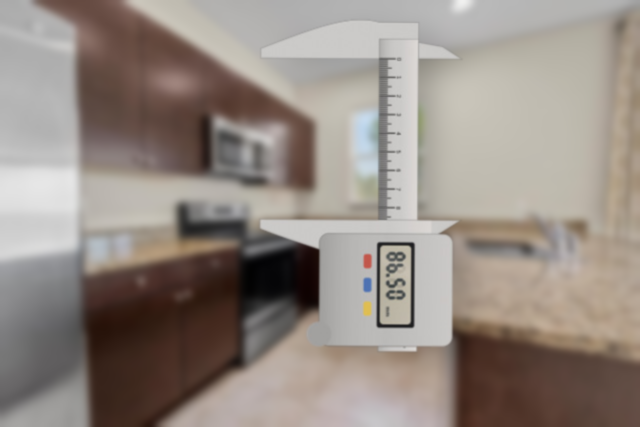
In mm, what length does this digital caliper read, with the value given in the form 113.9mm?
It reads 86.50mm
